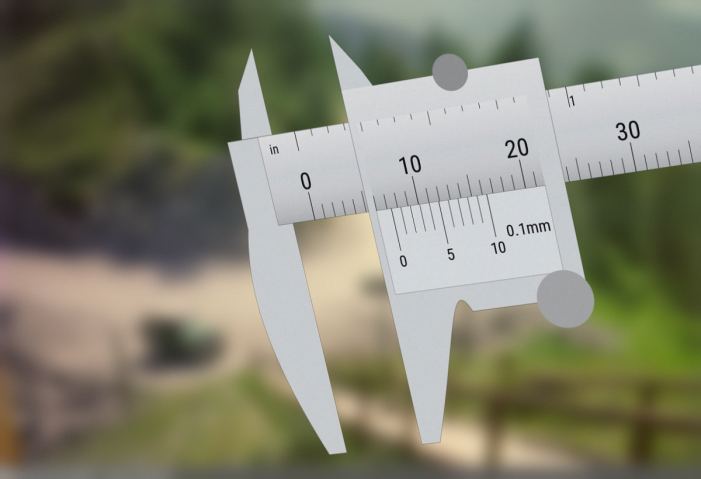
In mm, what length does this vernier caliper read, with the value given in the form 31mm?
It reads 7.4mm
